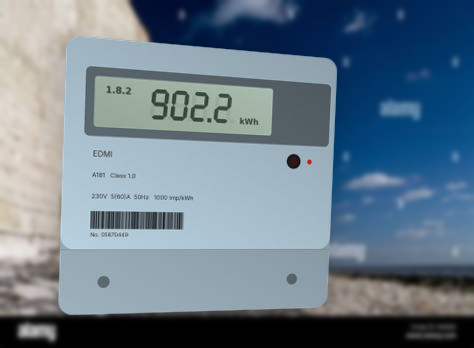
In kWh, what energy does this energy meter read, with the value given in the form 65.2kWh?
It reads 902.2kWh
